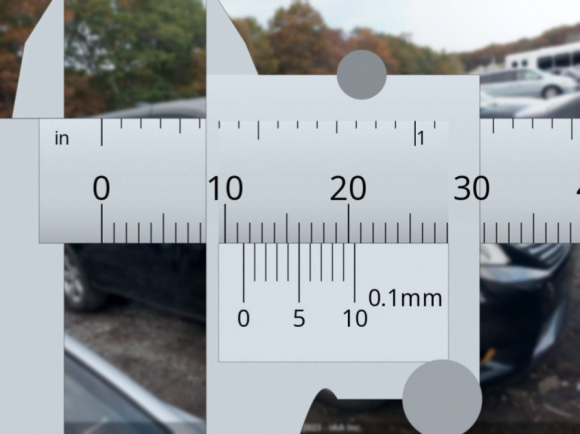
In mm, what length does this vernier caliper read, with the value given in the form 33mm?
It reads 11.5mm
